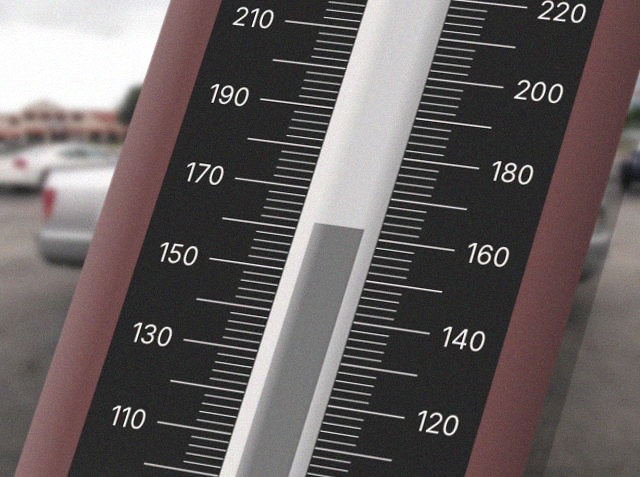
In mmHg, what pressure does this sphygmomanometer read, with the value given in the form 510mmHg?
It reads 162mmHg
